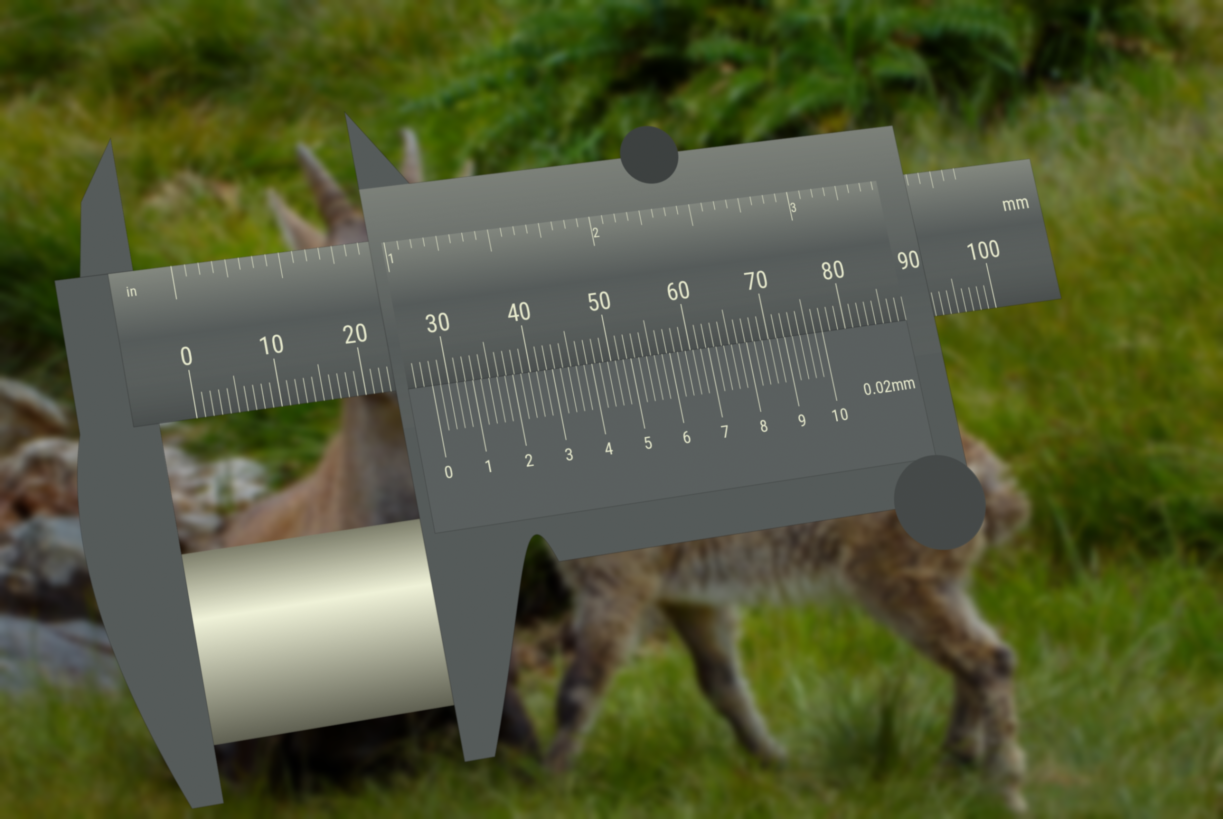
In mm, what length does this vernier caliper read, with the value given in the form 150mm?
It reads 28.0mm
